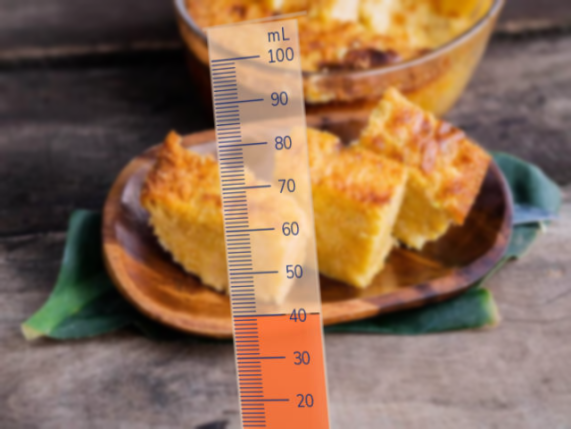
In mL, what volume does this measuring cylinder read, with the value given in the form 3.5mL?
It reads 40mL
